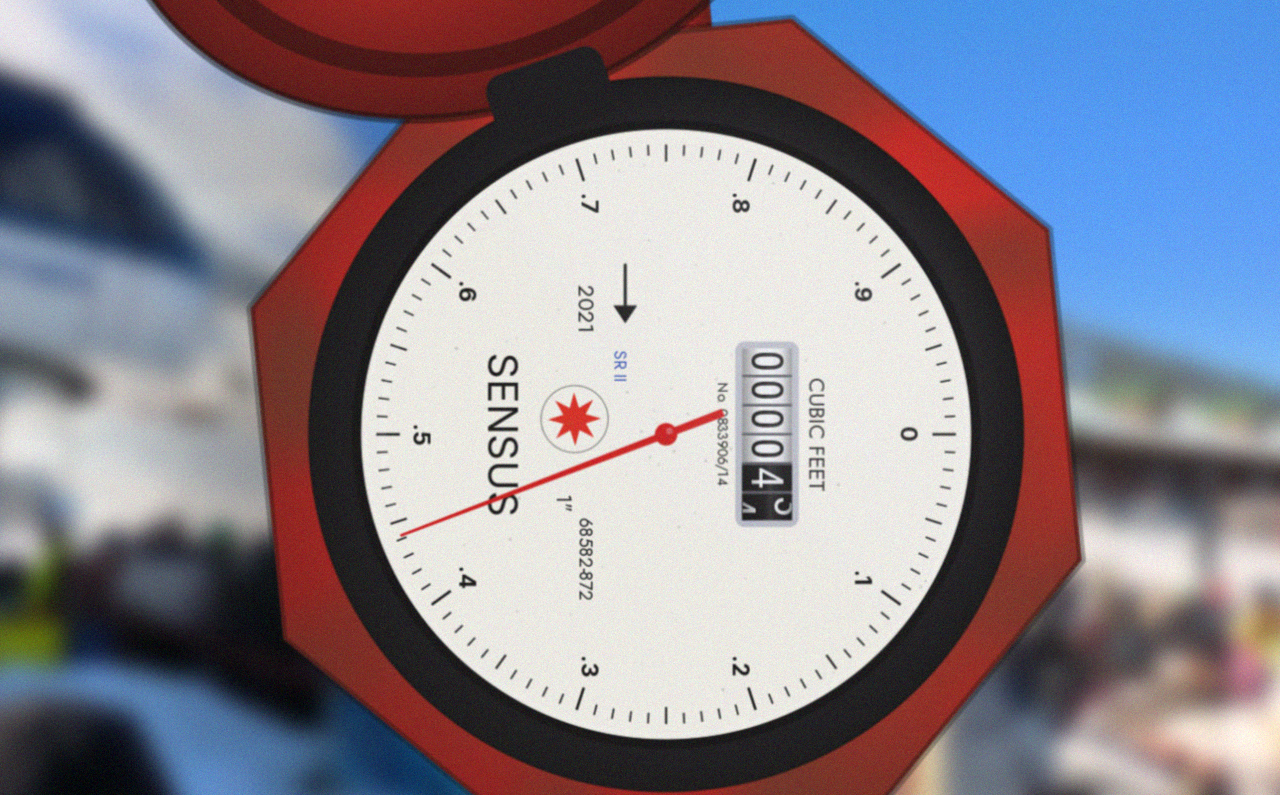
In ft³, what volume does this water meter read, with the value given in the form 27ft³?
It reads 43.44ft³
